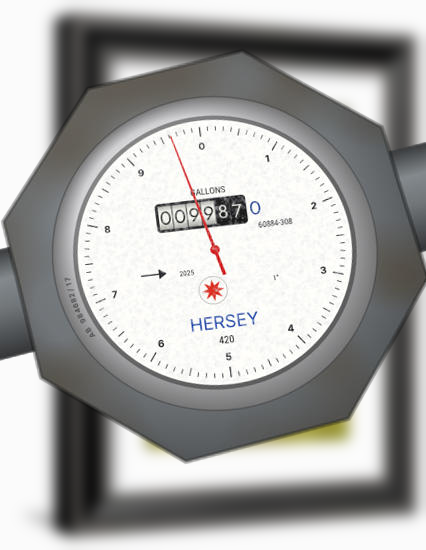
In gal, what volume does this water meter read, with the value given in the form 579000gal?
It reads 99869.6gal
